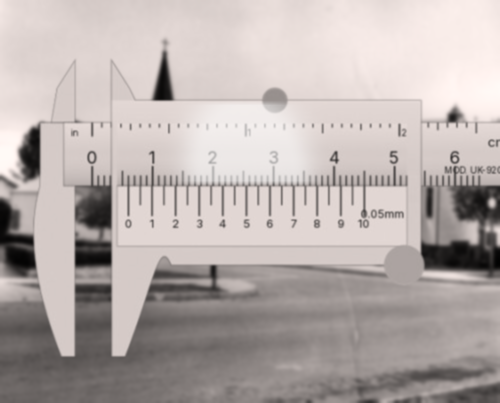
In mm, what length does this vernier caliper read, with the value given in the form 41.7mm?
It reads 6.0mm
